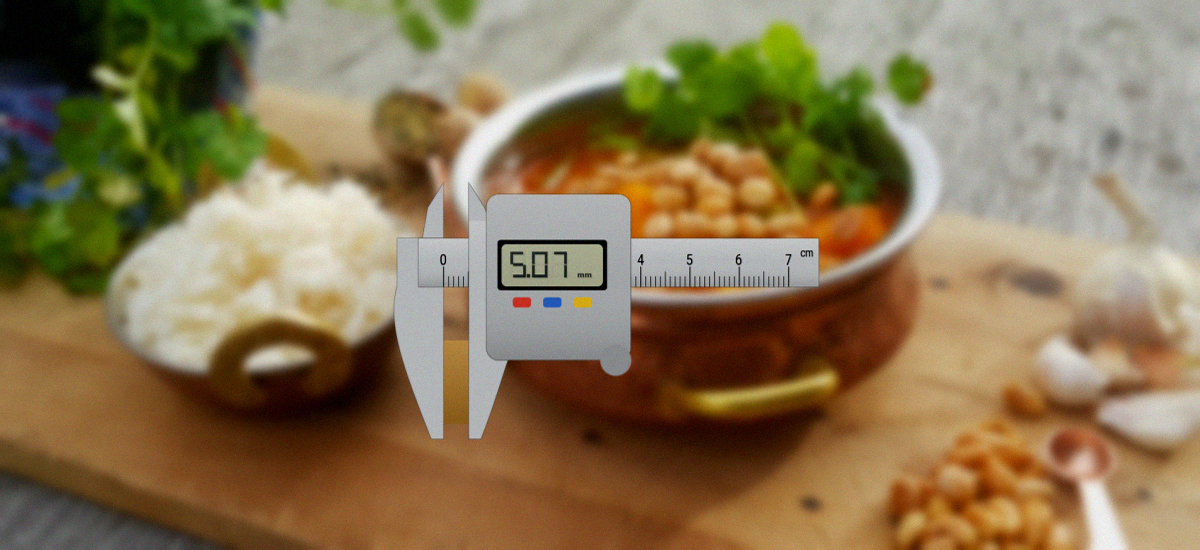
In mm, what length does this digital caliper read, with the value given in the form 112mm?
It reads 5.07mm
